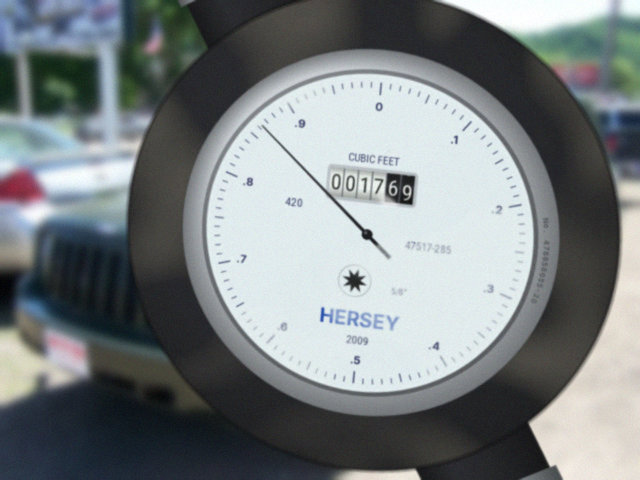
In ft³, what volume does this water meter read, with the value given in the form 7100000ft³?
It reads 1768.86ft³
